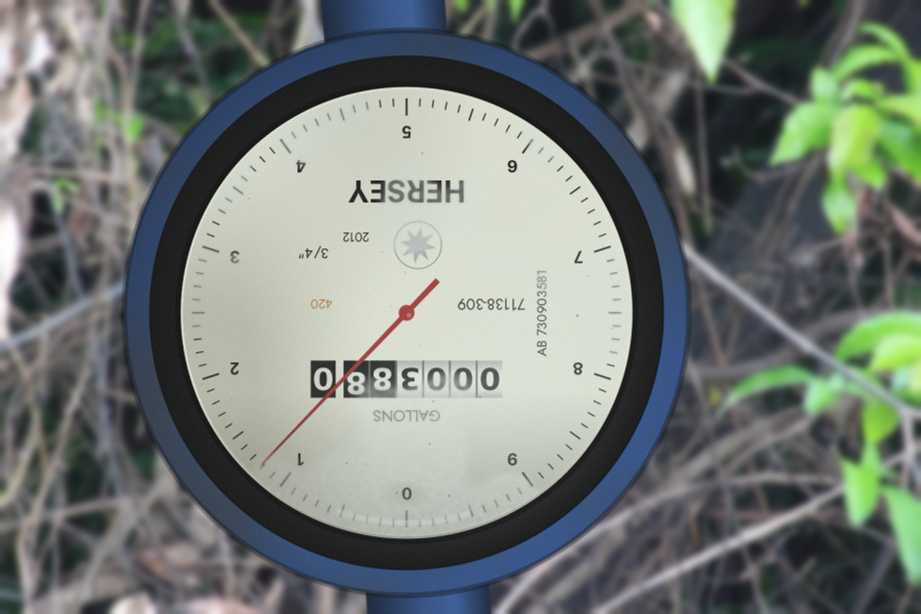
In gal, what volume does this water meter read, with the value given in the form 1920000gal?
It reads 3881.2gal
